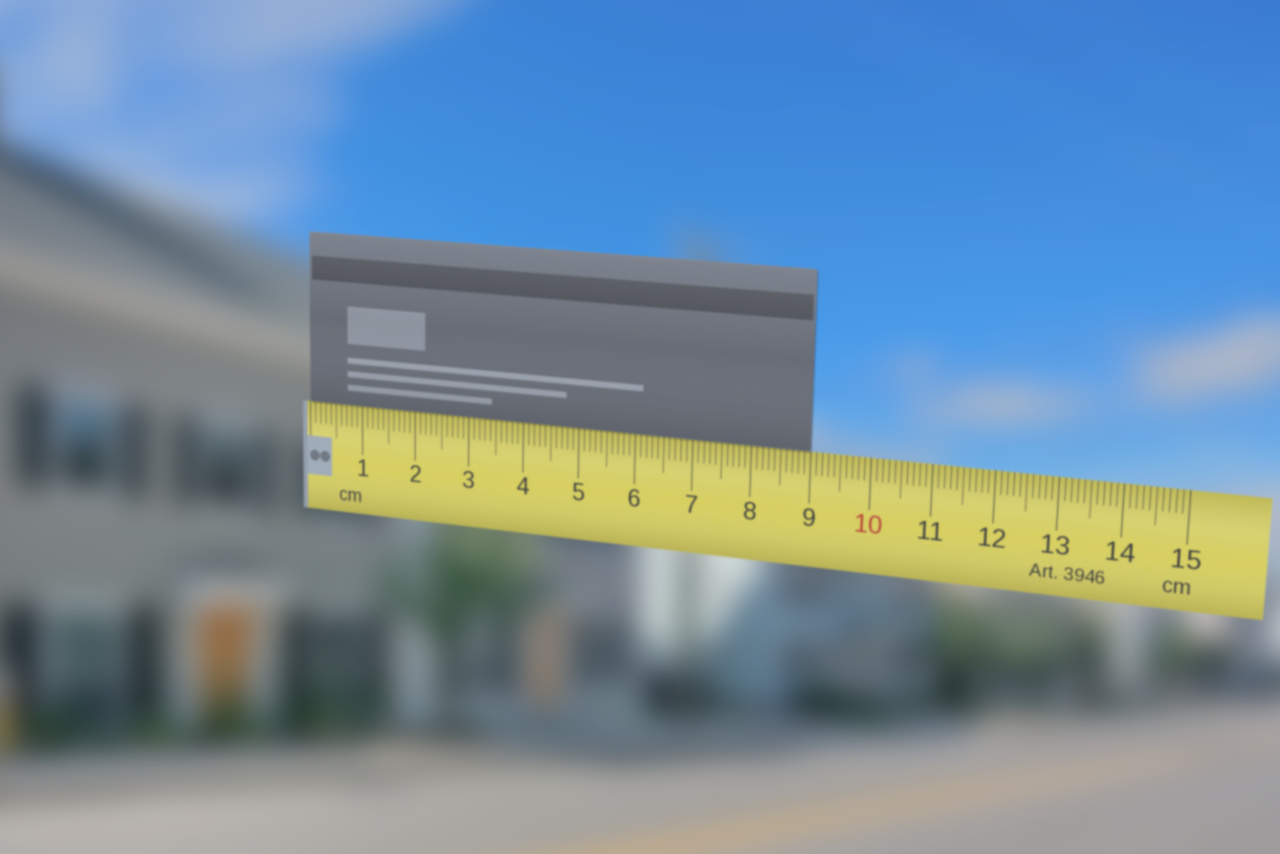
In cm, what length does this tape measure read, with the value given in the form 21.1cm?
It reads 9cm
